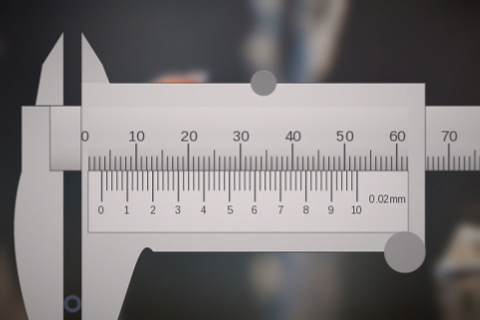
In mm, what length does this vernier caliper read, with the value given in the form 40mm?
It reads 3.4mm
